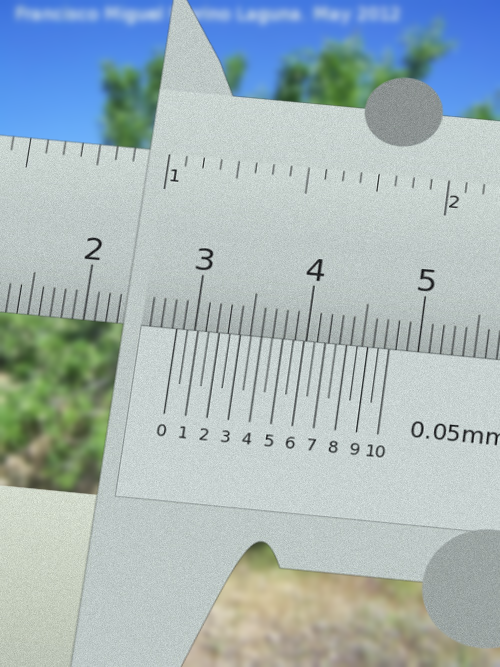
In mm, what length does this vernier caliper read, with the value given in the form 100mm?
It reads 28.4mm
